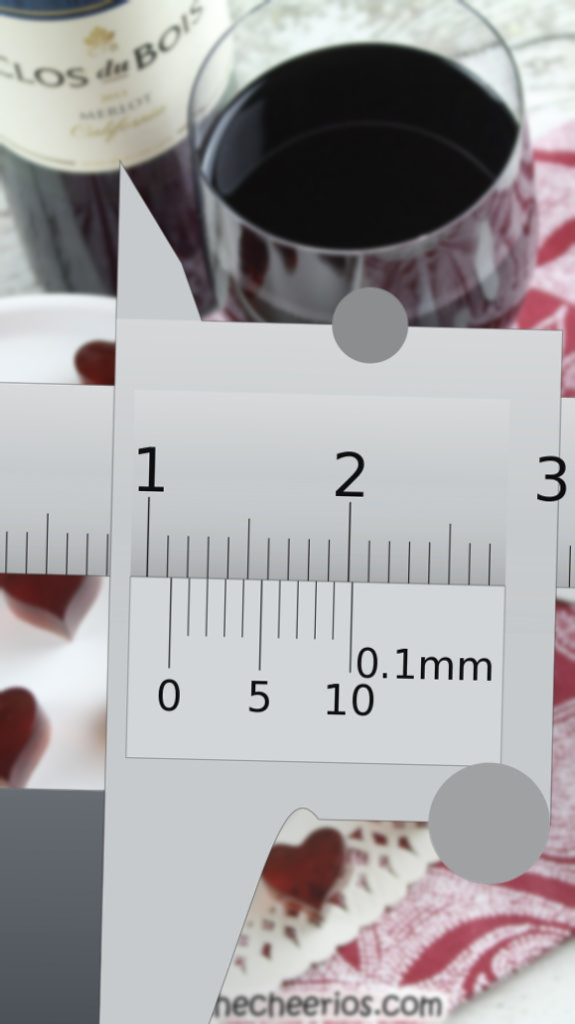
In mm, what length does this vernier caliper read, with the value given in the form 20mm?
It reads 11.2mm
